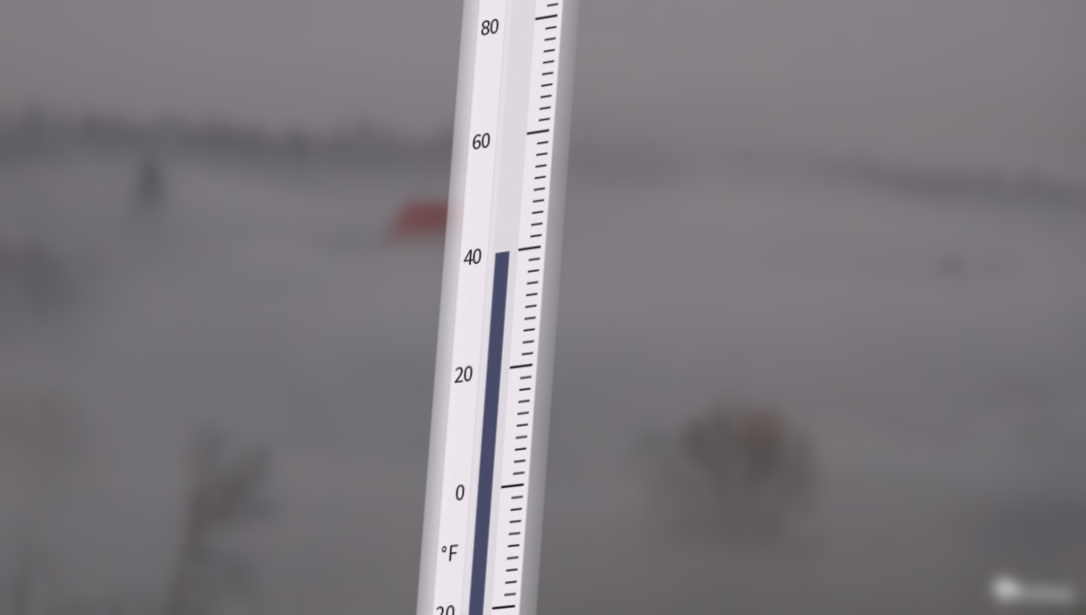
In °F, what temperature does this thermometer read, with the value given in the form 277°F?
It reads 40°F
